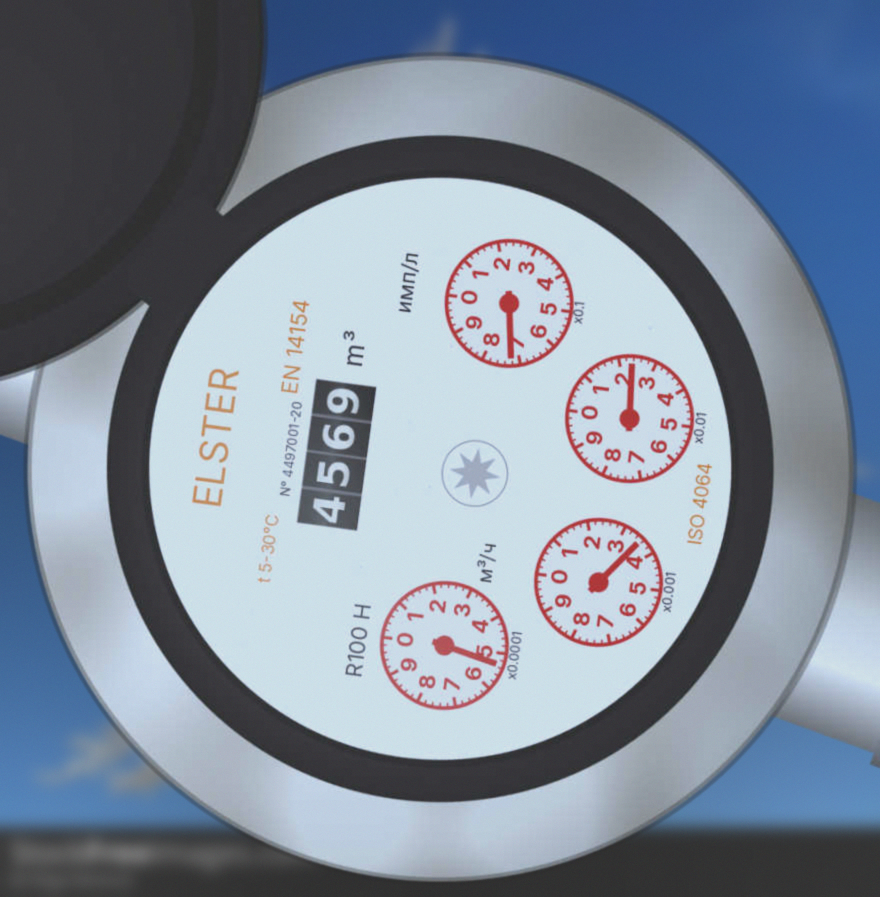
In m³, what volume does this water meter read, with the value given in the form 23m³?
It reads 4569.7235m³
